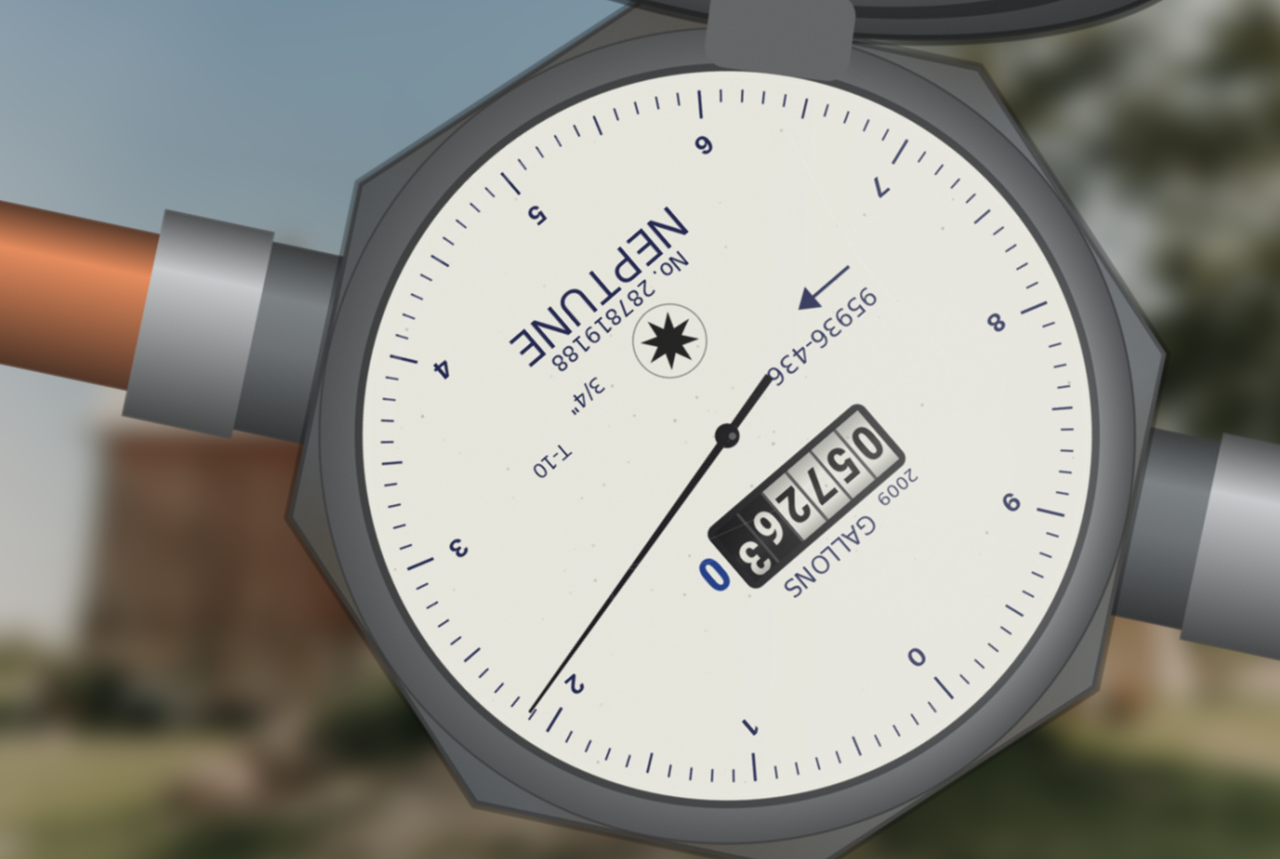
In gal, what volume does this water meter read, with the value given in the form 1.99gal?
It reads 572632.1gal
